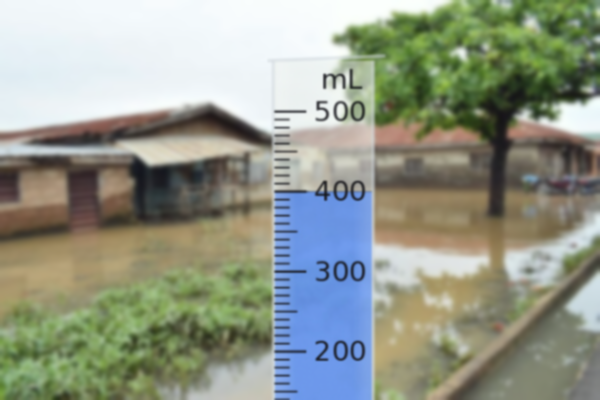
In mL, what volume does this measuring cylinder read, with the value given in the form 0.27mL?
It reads 400mL
